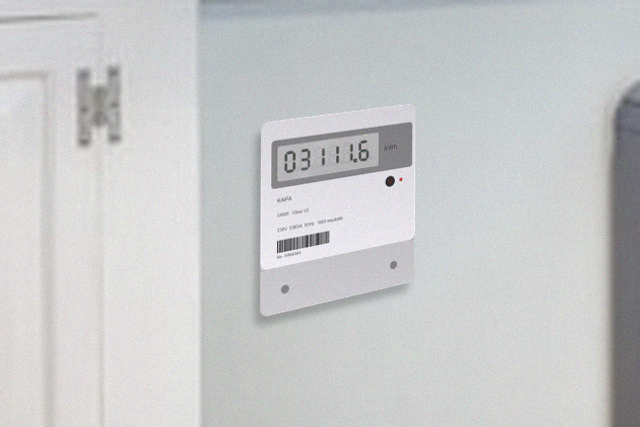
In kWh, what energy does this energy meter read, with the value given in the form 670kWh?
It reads 3111.6kWh
